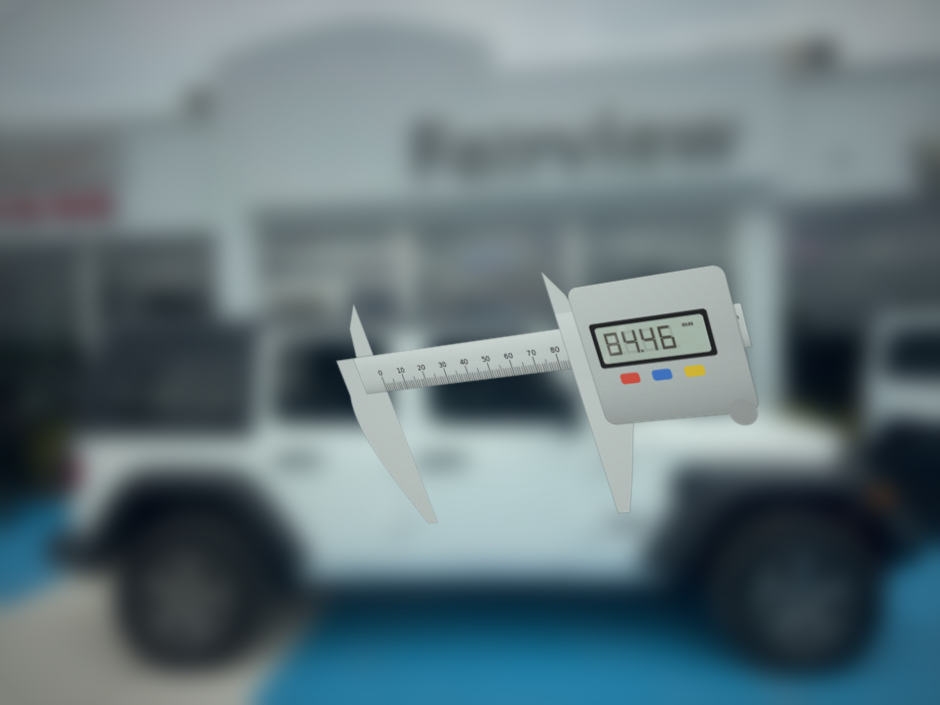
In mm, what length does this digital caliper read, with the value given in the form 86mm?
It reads 84.46mm
